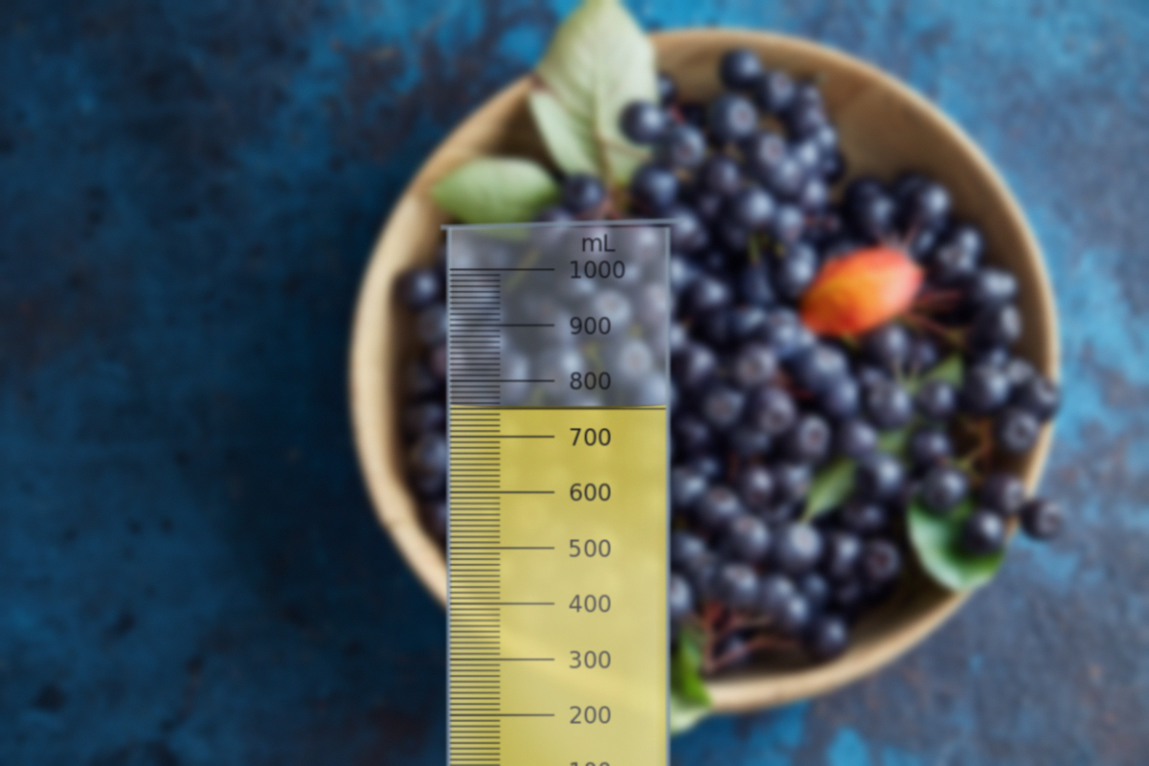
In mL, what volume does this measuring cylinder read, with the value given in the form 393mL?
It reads 750mL
